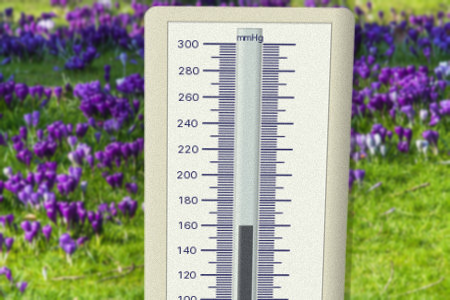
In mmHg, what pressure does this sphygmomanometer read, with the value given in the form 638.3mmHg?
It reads 160mmHg
